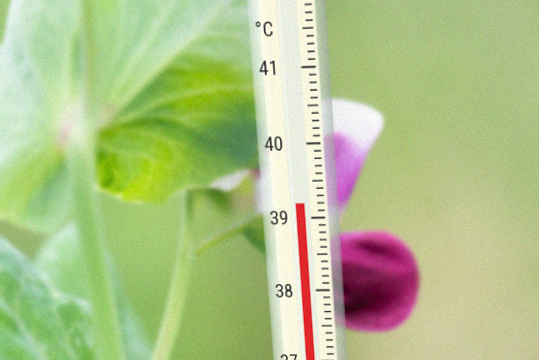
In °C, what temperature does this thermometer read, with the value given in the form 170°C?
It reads 39.2°C
